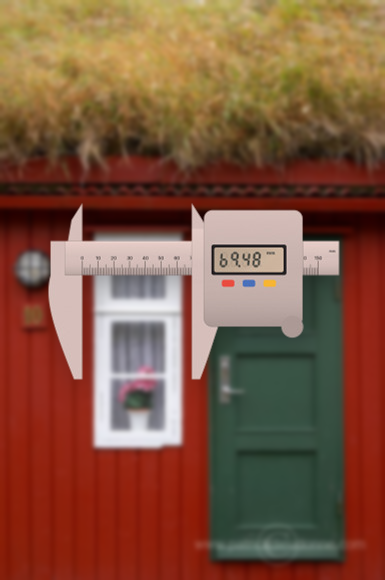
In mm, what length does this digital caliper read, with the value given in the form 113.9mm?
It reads 69.48mm
